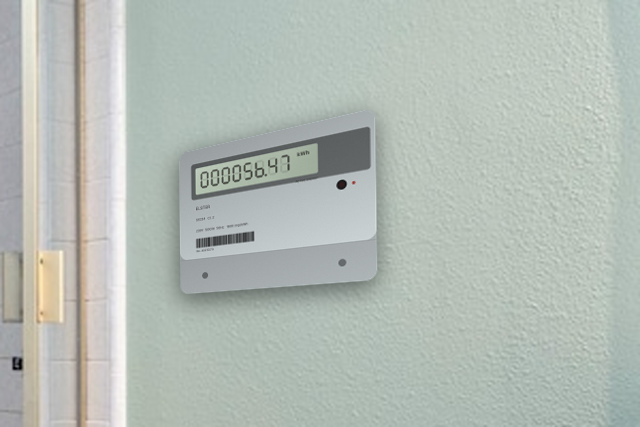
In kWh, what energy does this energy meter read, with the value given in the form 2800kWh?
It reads 56.47kWh
